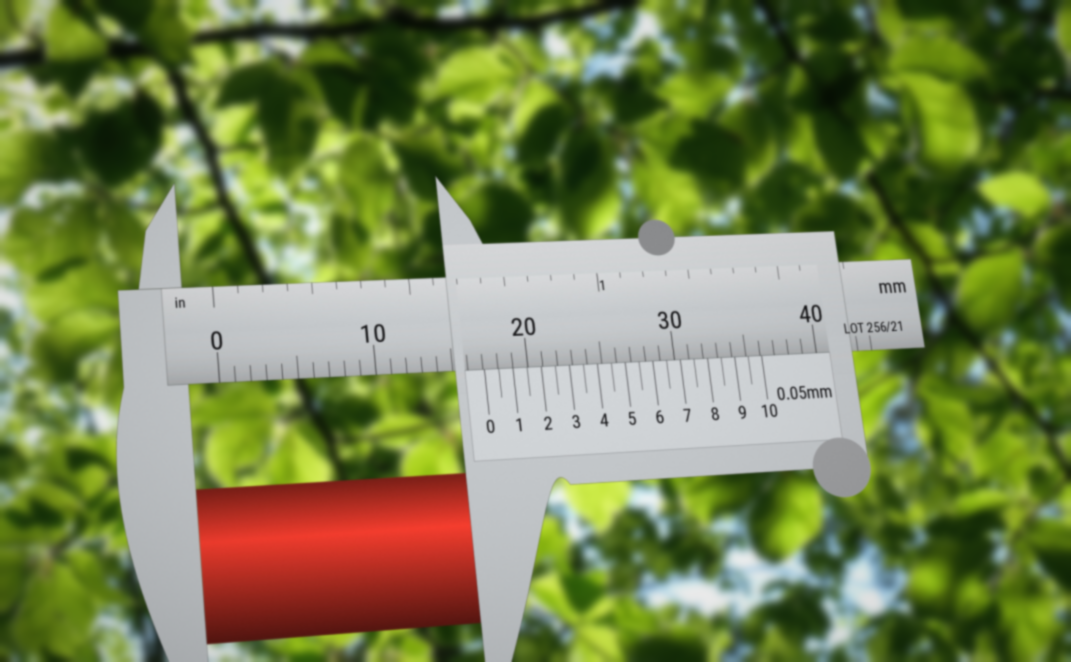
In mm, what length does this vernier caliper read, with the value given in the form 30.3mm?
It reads 17.1mm
